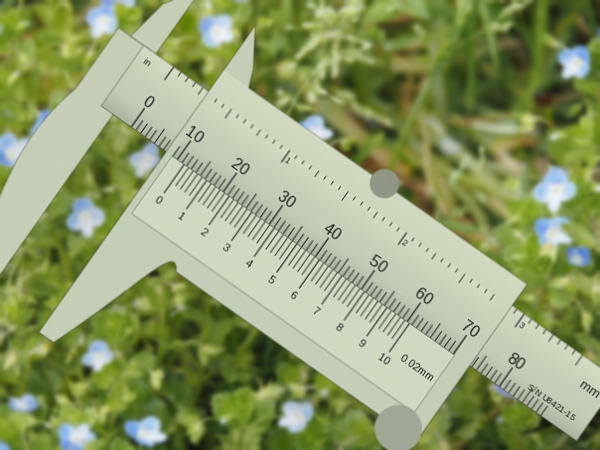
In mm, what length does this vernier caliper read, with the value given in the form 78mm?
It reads 11.5mm
